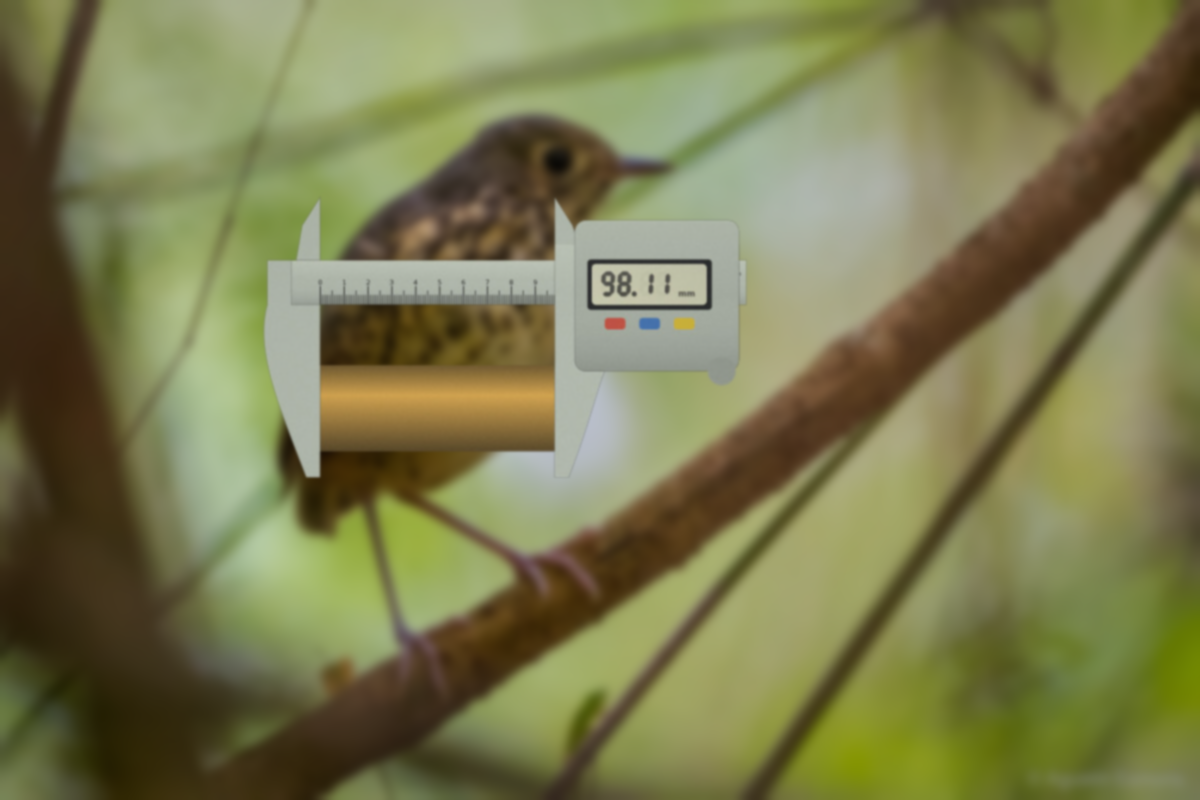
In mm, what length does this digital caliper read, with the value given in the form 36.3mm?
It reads 98.11mm
